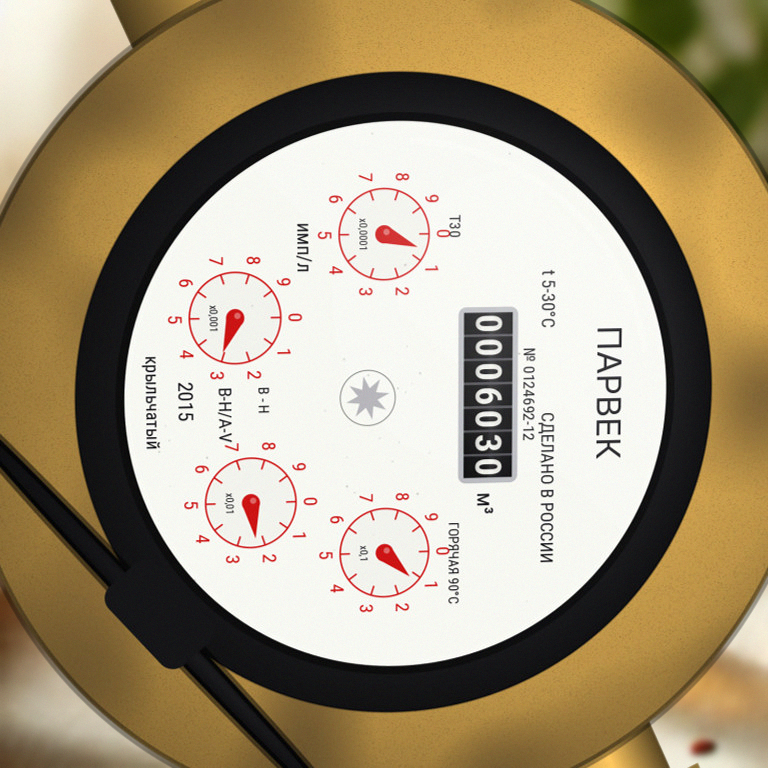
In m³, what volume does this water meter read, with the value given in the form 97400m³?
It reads 6030.1230m³
